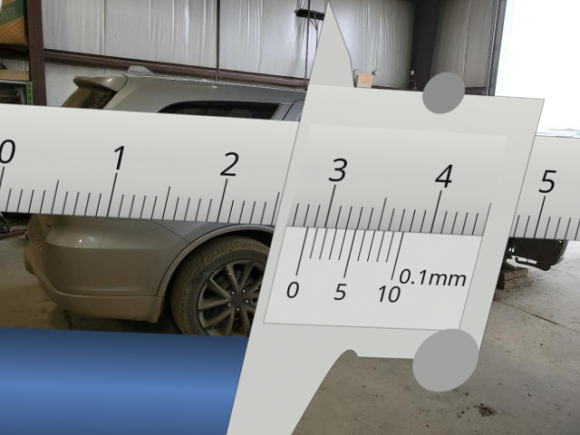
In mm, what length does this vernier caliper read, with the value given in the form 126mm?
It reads 28.4mm
